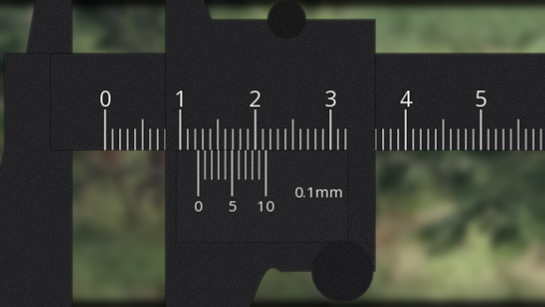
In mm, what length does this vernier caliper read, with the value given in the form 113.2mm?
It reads 12.4mm
